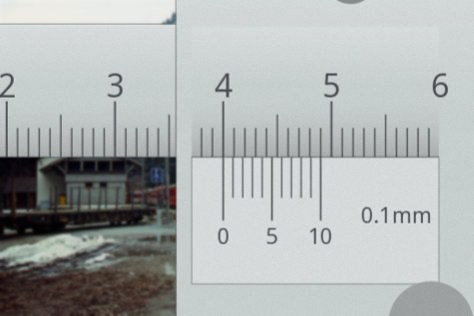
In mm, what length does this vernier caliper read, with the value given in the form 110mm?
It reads 40.0mm
